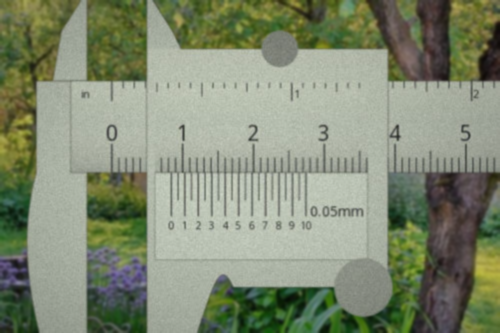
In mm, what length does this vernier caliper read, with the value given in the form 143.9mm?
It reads 8.4mm
